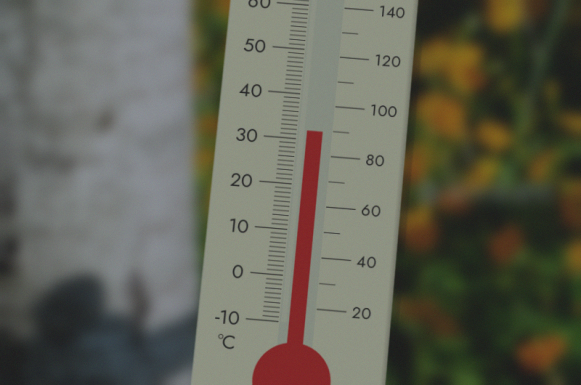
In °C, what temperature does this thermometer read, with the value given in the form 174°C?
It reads 32°C
